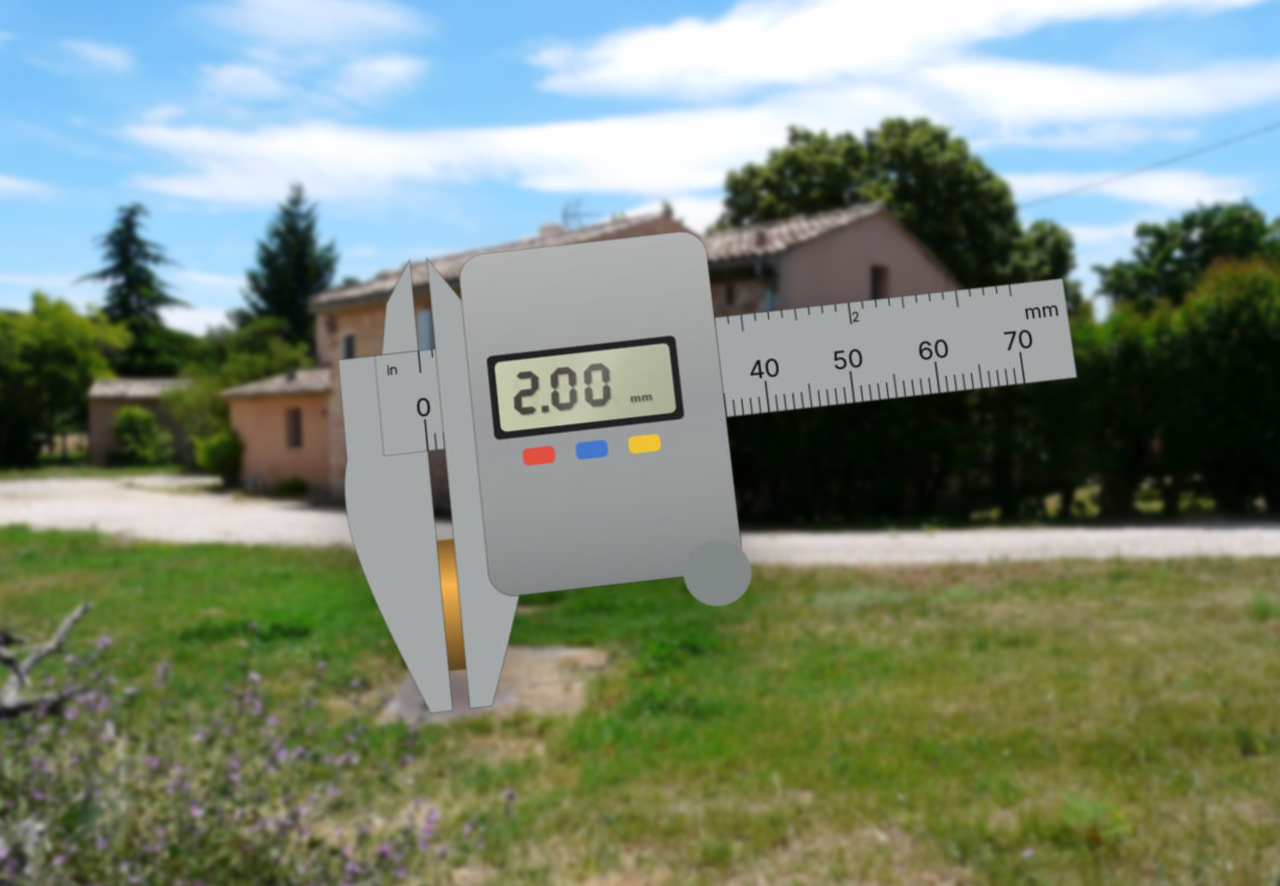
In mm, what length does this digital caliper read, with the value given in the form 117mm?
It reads 2.00mm
